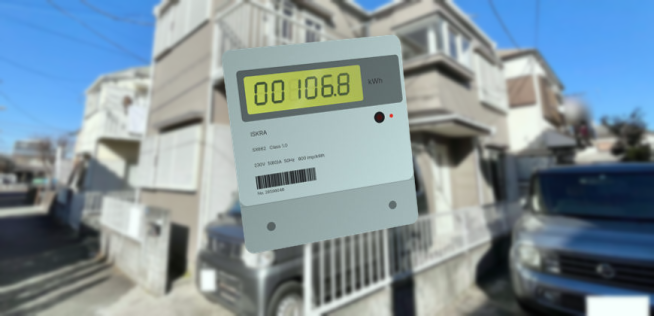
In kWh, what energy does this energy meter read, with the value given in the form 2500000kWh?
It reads 106.8kWh
